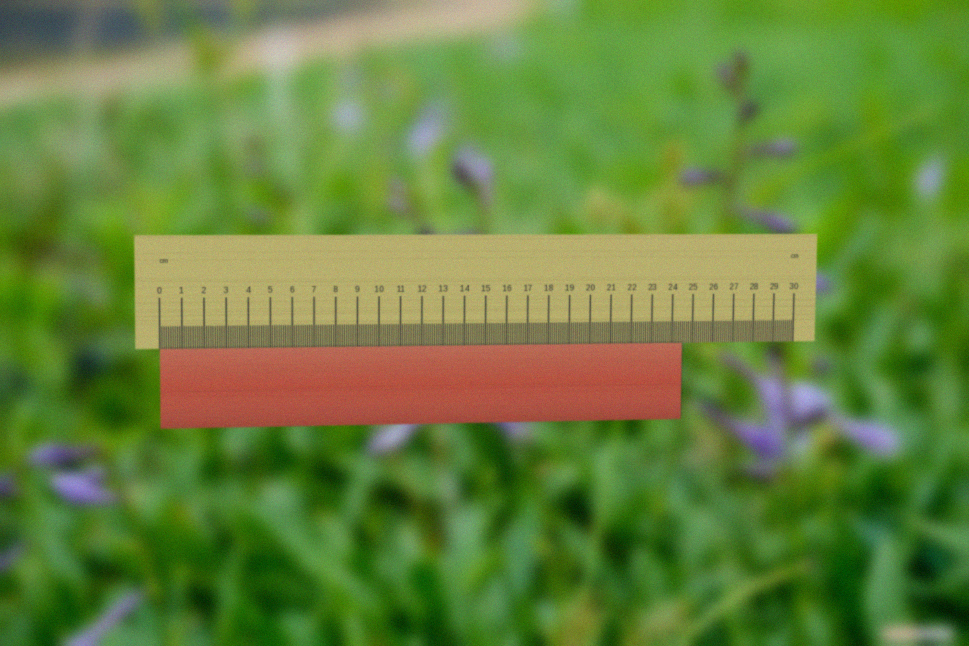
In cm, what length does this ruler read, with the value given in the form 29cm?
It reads 24.5cm
